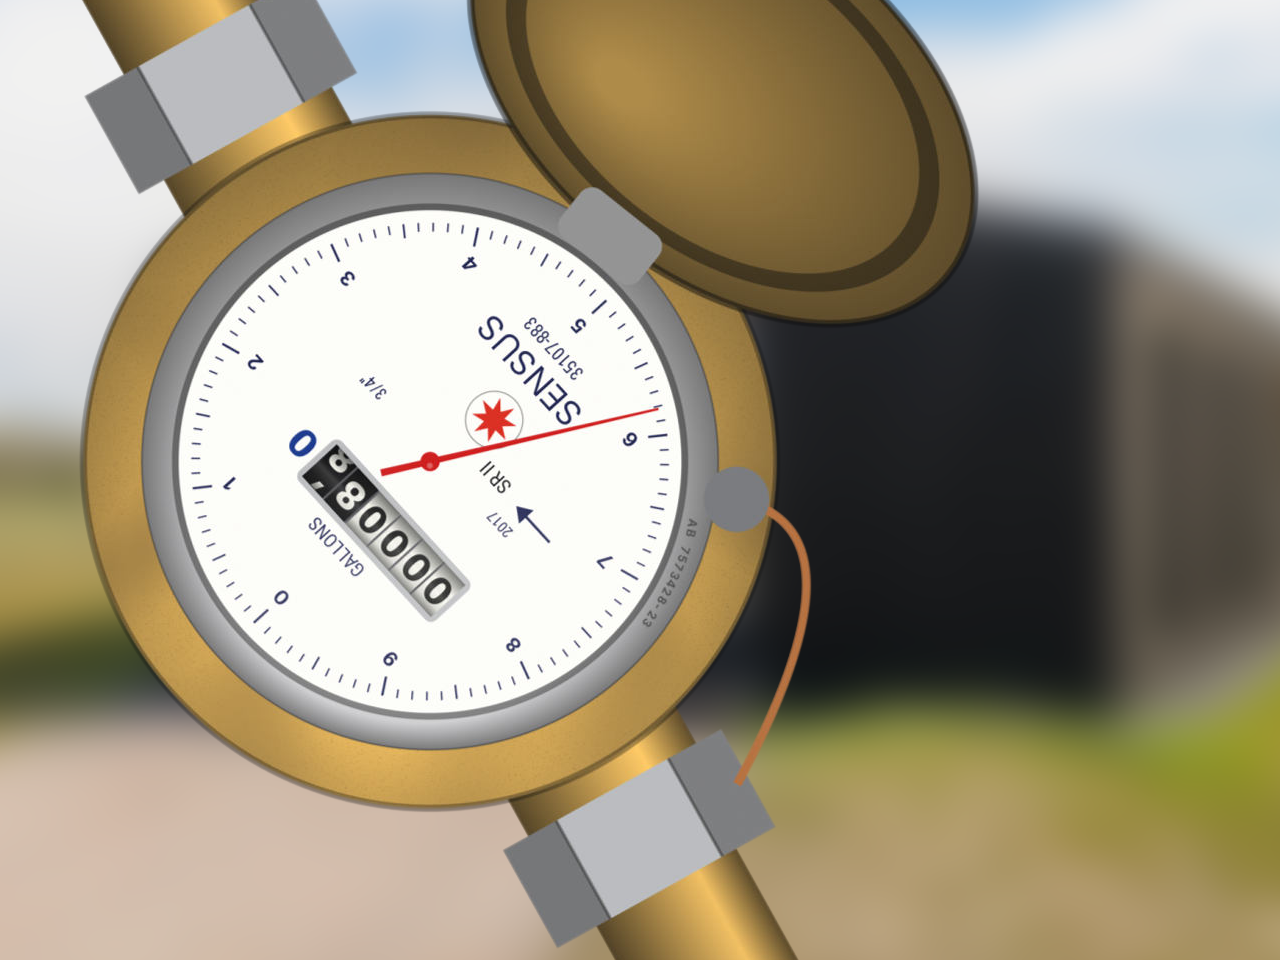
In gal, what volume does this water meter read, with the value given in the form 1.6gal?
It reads 875.8gal
